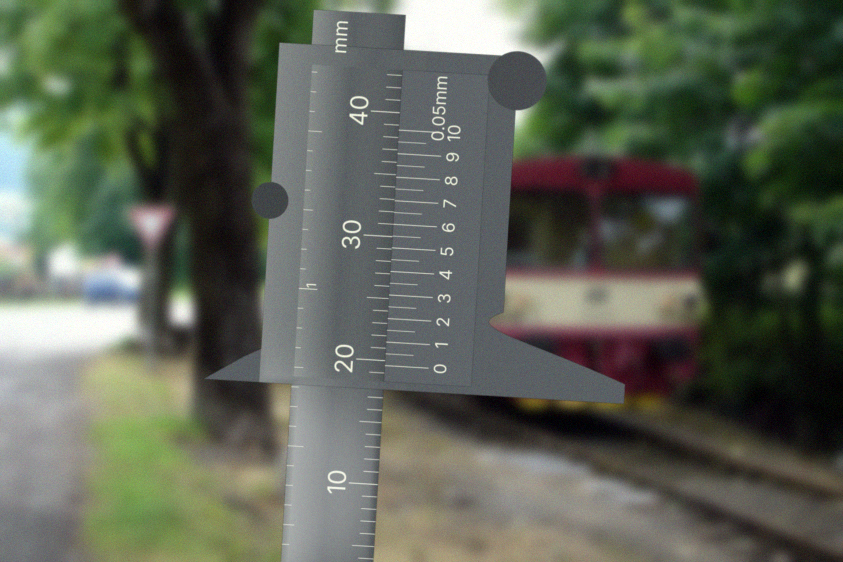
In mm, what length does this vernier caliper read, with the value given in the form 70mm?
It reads 19.6mm
